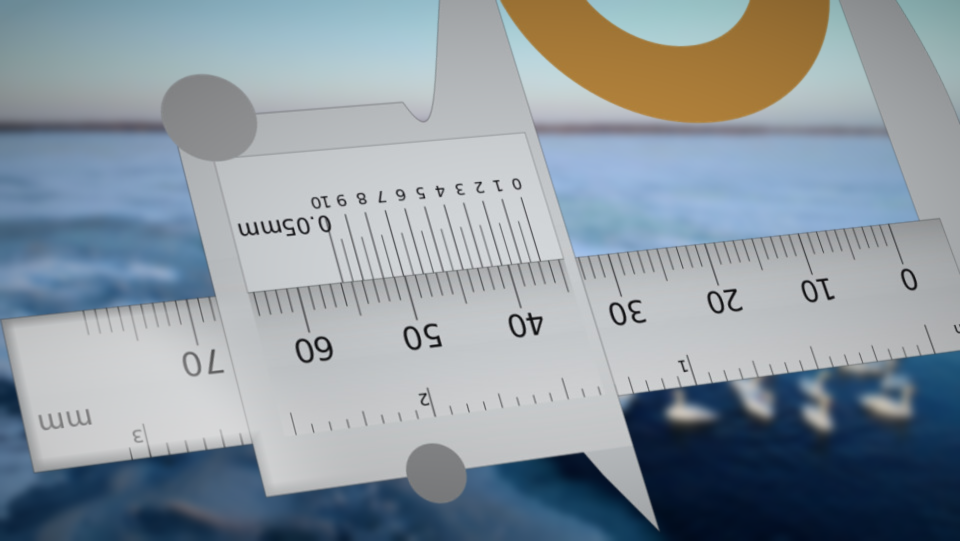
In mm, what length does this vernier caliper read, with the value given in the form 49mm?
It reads 36.8mm
